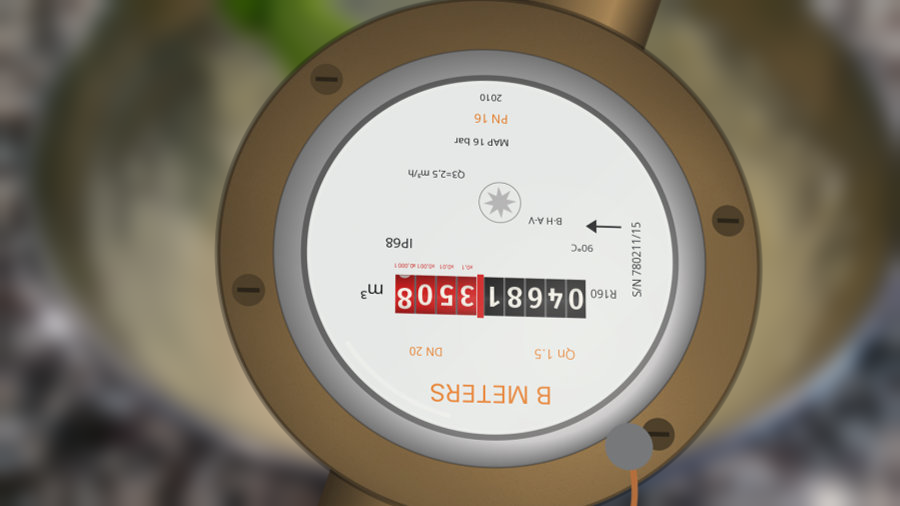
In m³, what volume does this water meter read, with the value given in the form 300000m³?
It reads 4681.3508m³
